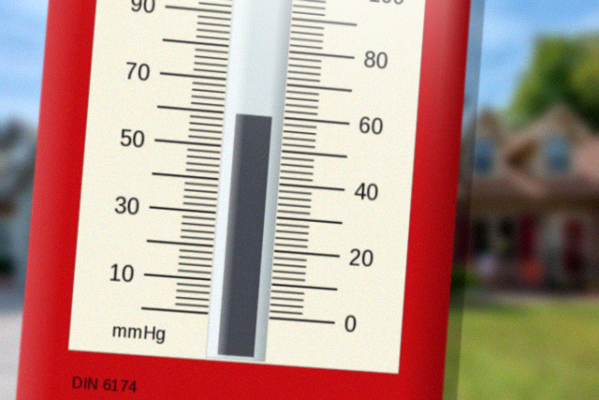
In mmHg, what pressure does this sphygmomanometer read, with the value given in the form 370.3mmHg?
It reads 60mmHg
